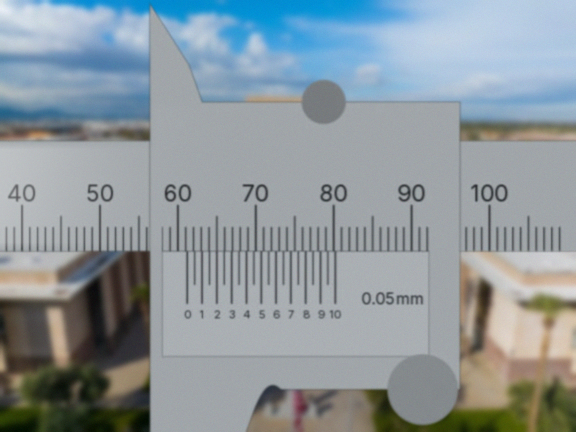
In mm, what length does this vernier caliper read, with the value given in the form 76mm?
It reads 61.2mm
